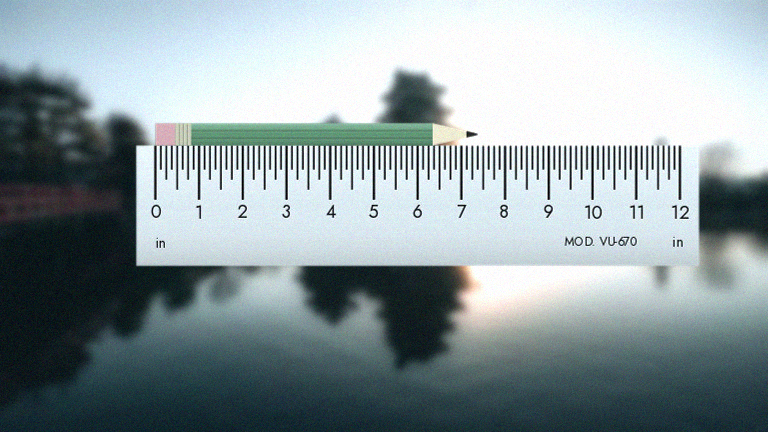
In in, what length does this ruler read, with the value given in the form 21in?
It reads 7.375in
